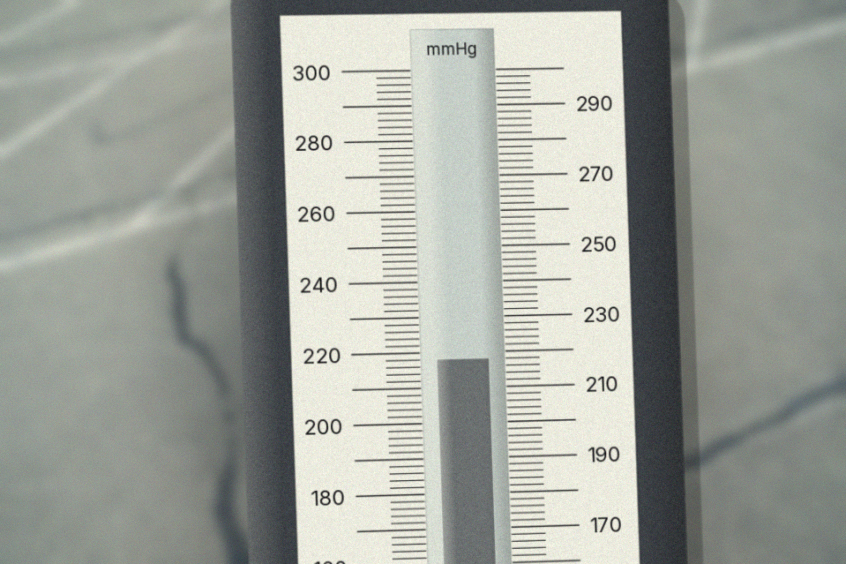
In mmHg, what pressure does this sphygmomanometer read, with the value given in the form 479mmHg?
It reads 218mmHg
